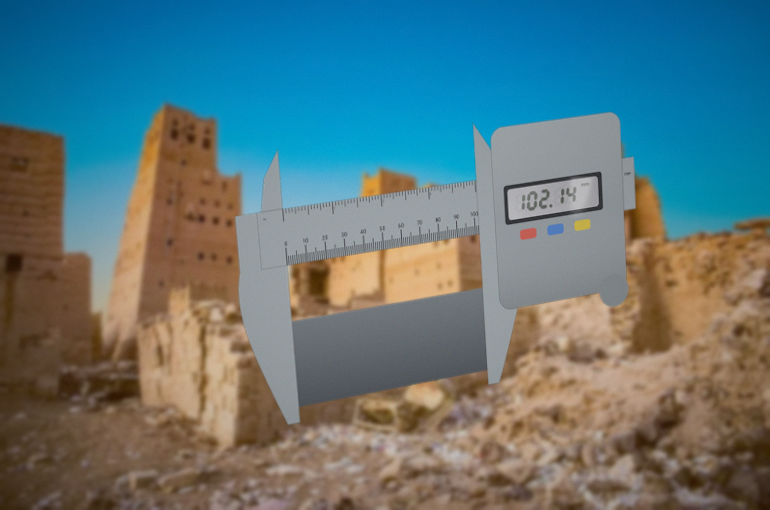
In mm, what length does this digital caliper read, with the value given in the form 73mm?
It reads 102.14mm
